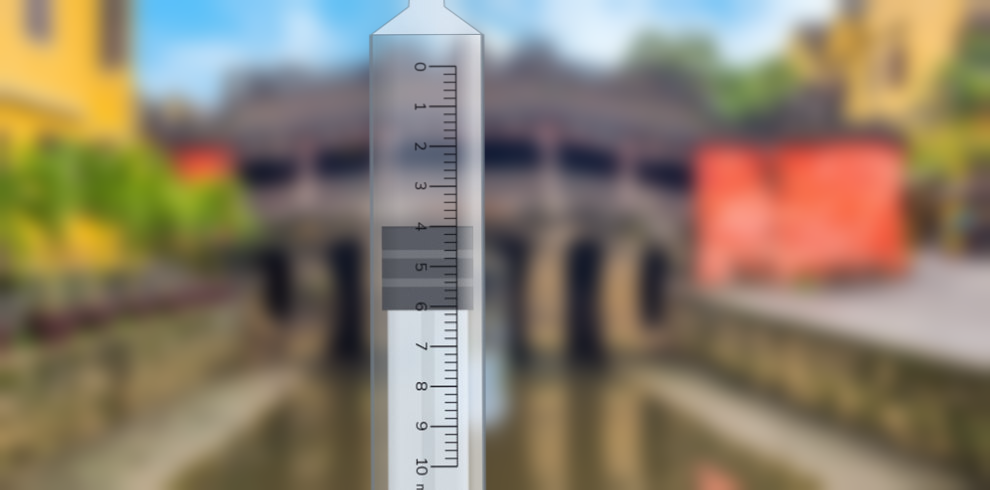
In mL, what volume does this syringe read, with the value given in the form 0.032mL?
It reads 4mL
